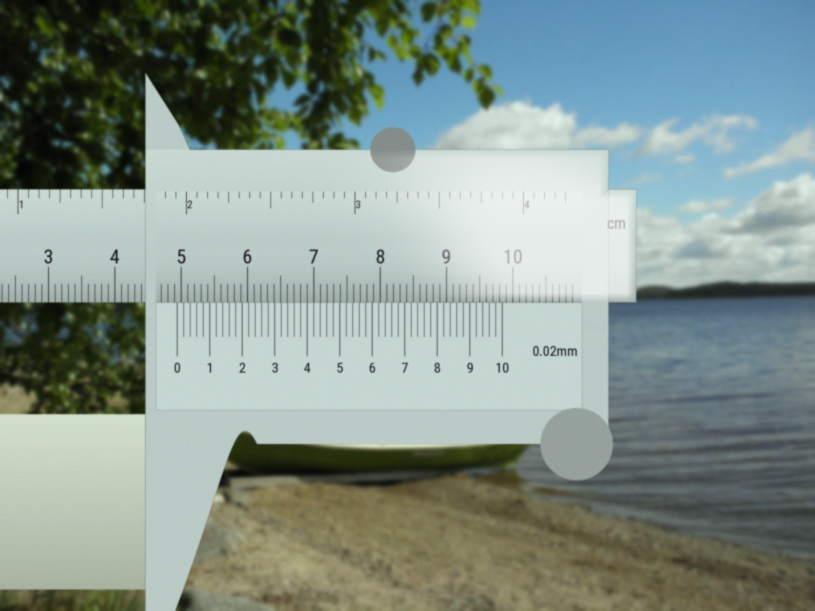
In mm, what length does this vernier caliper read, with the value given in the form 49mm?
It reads 49.4mm
